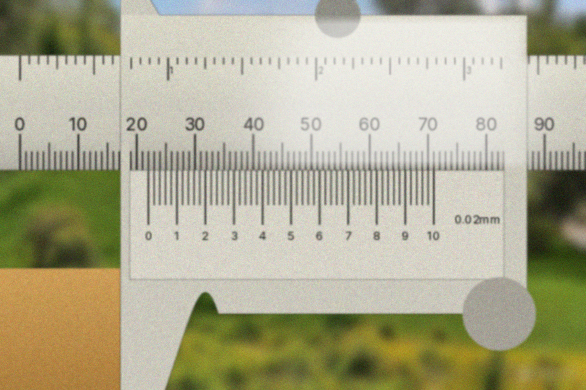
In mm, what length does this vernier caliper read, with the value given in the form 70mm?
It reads 22.0mm
